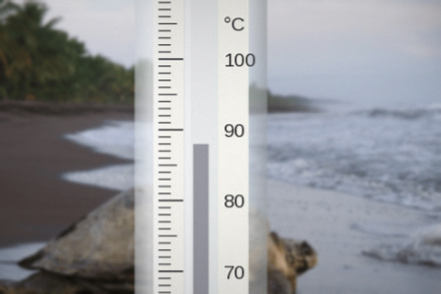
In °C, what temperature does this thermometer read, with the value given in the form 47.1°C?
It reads 88°C
